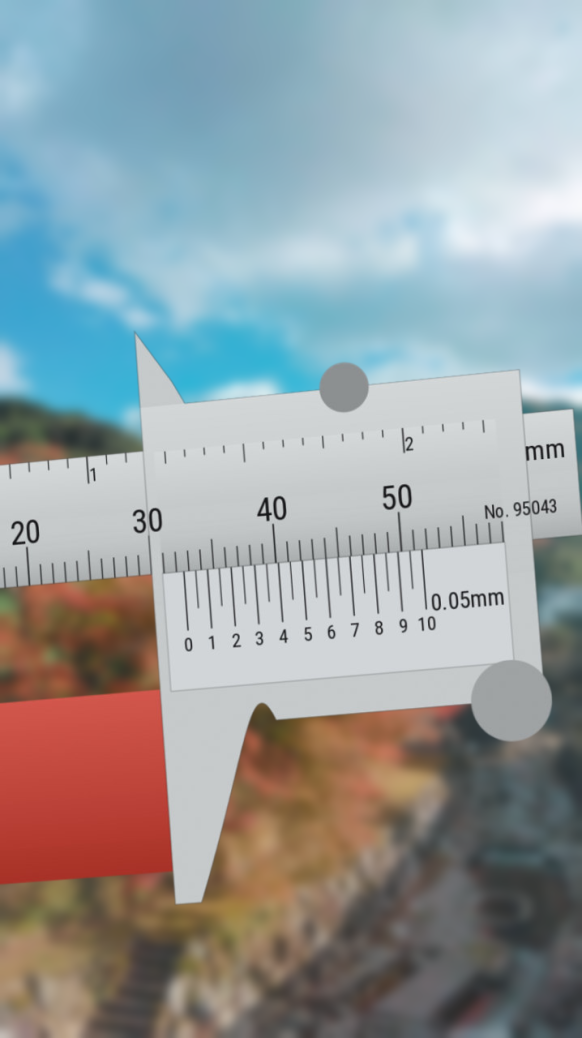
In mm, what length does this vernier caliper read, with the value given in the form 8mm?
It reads 32.6mm
